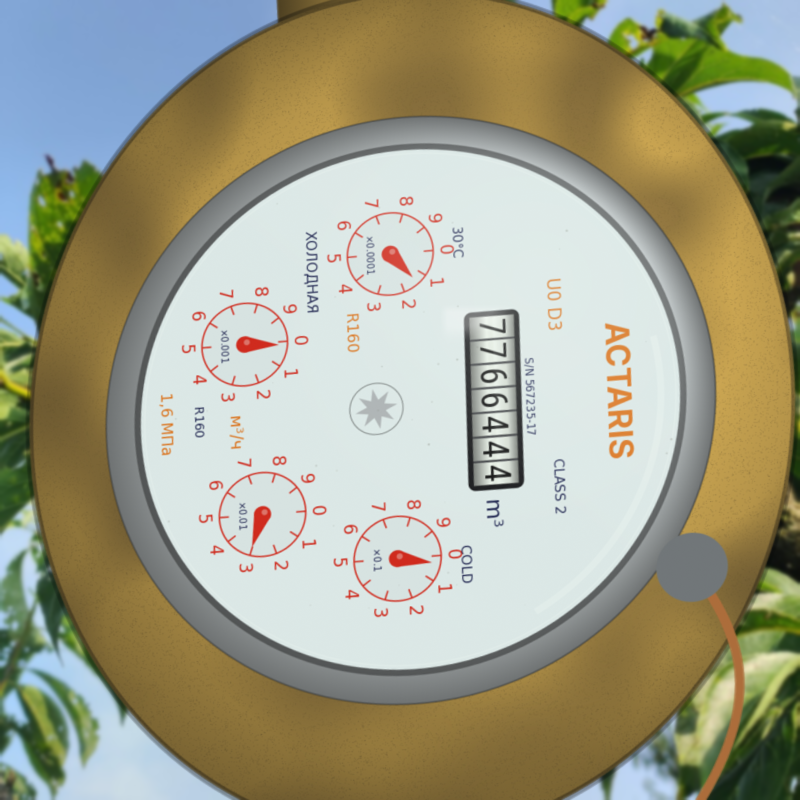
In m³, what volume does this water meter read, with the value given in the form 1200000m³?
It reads 7766444.0301m³
